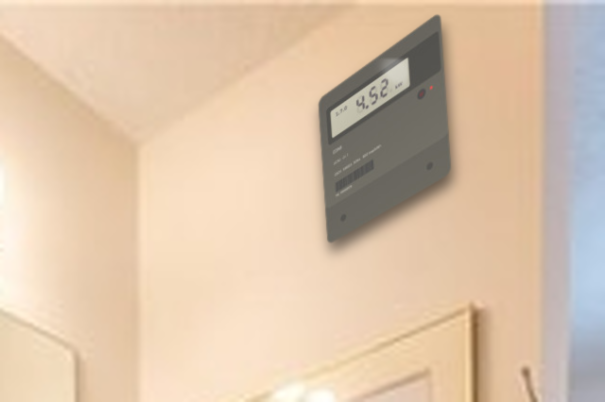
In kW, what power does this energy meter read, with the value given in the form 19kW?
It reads 4.52kW
